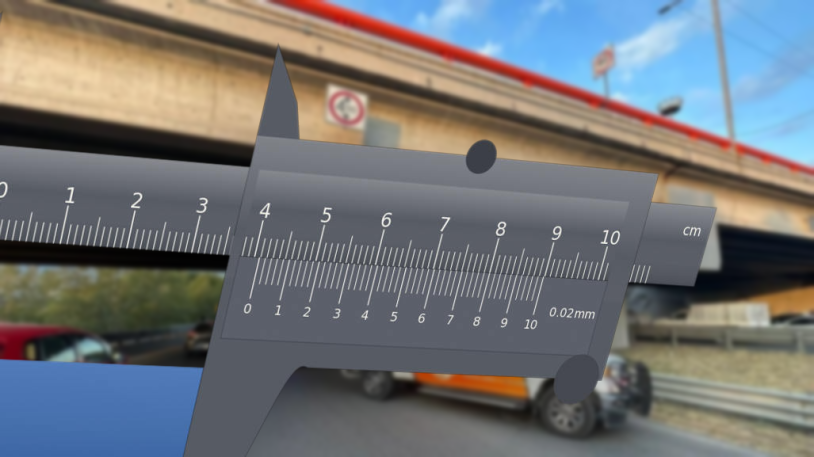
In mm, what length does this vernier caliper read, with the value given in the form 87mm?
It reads 40.8mm
